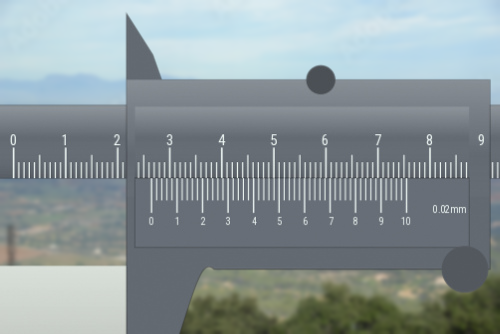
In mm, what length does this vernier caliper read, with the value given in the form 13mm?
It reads 26.5mm
